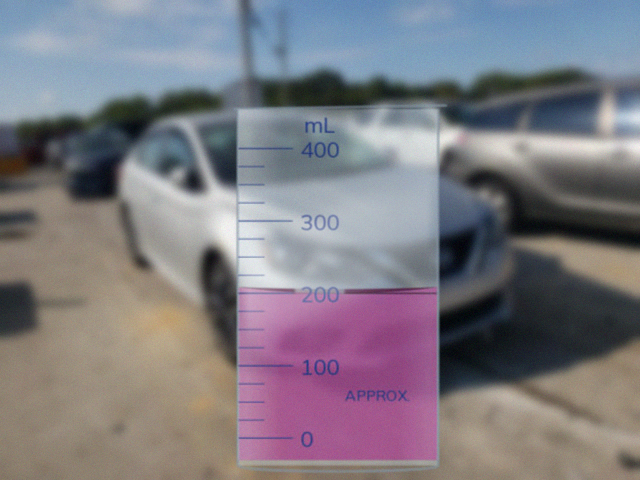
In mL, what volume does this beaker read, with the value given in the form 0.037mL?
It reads 200mL
